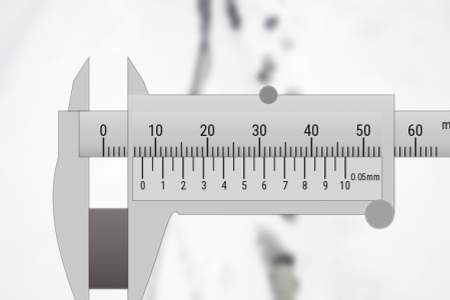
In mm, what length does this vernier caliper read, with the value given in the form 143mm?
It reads 7.5mm
